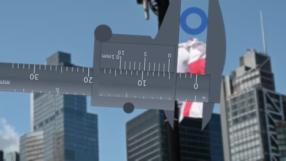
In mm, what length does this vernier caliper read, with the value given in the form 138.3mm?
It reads 5.2mm
